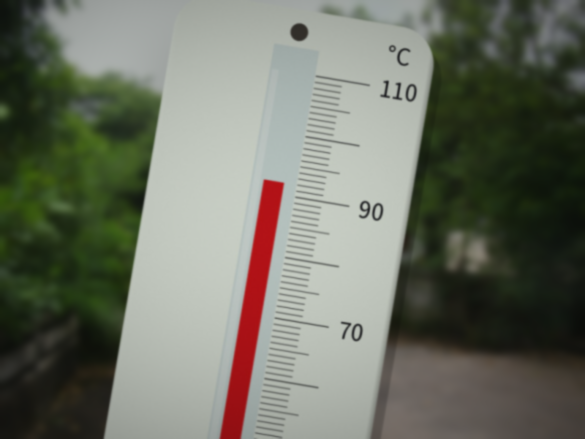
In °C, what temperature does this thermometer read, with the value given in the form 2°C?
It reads 92°C
